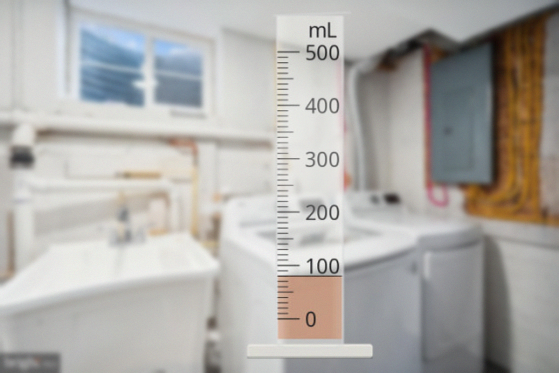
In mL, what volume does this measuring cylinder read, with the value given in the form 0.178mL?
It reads 80mL
